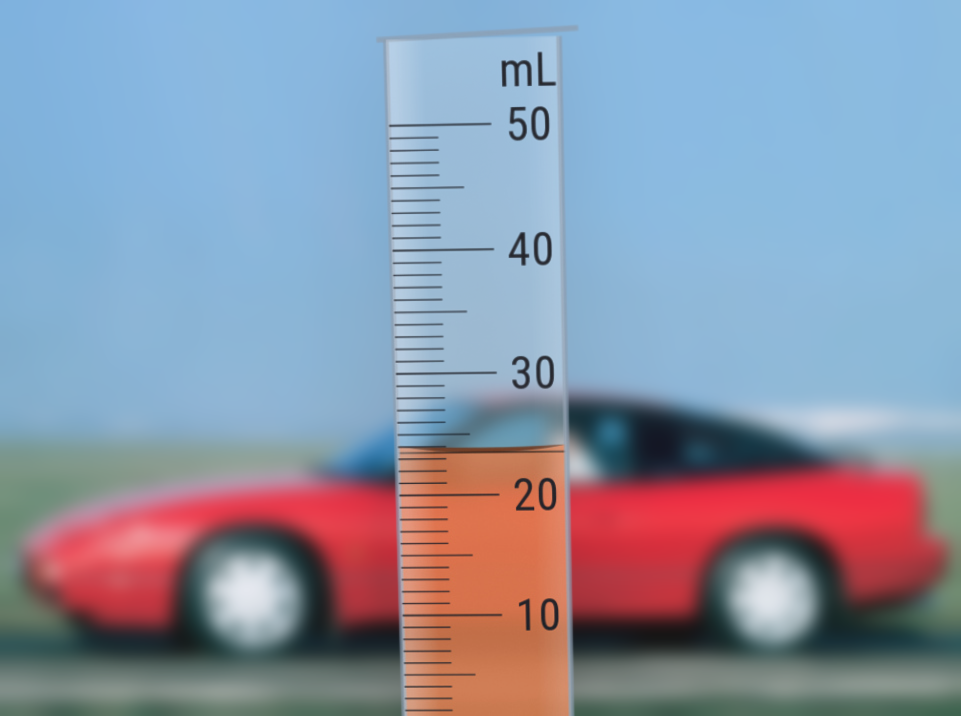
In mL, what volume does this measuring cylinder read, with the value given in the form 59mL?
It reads 23.5mL
